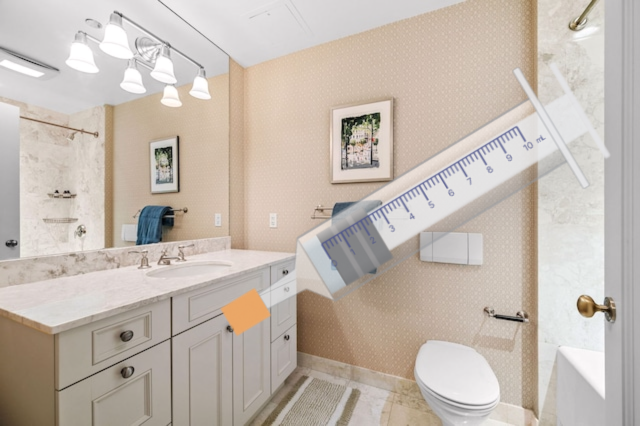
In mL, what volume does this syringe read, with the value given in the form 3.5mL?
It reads 0mL
